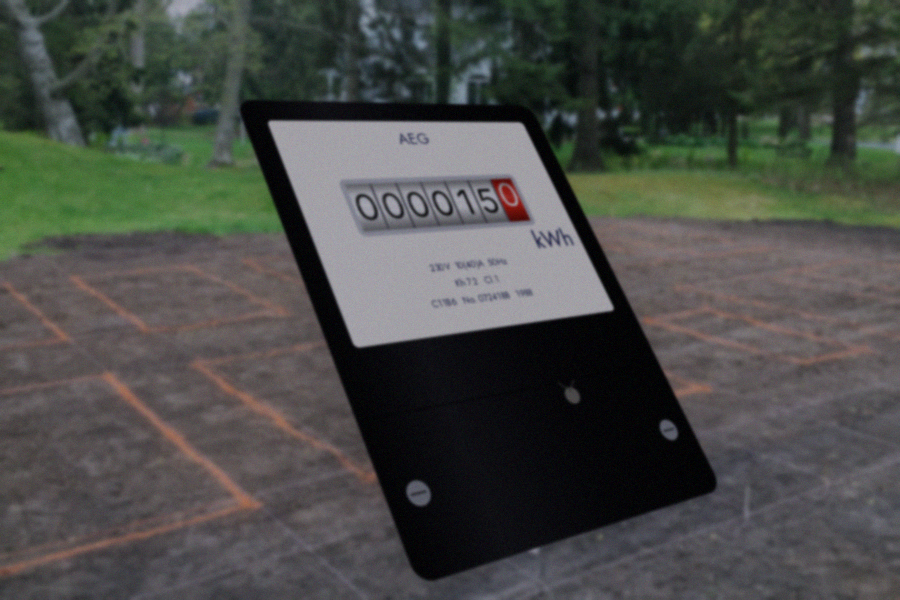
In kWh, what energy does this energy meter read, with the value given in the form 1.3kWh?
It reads 15.0kWh
